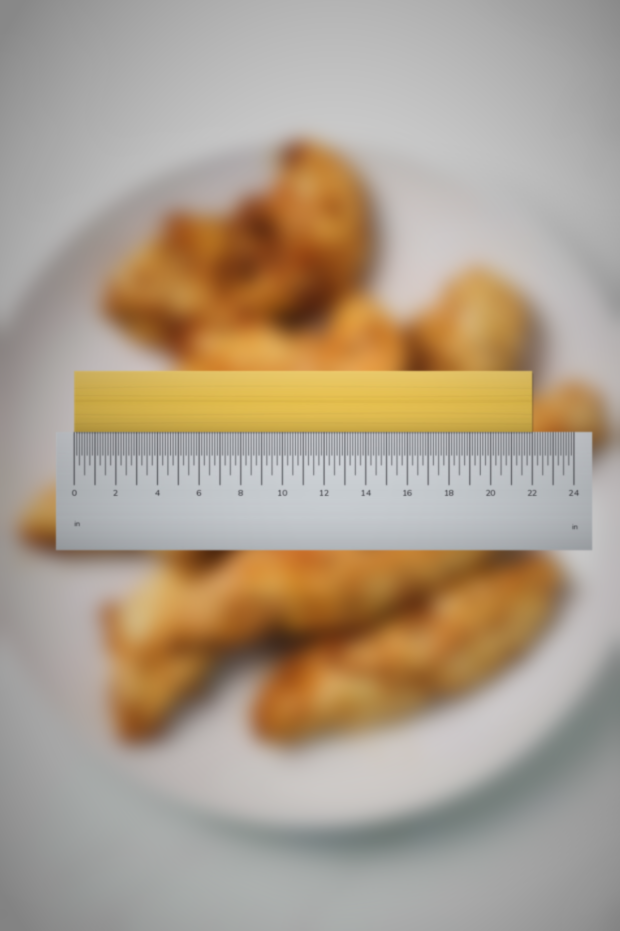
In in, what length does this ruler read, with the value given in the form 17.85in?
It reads 22in
